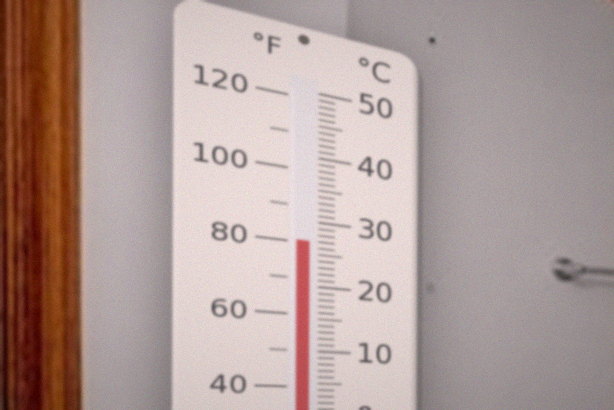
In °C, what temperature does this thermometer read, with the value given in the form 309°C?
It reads 27°C
